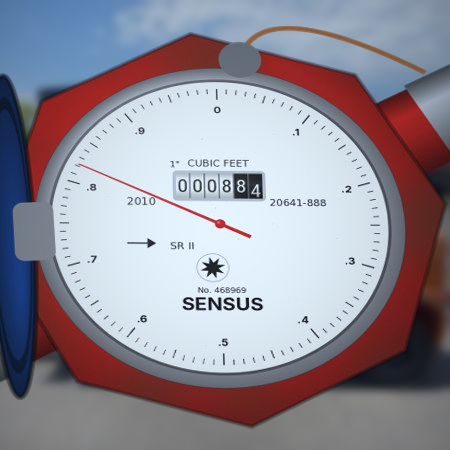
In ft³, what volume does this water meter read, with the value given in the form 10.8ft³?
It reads 883.82ft³
